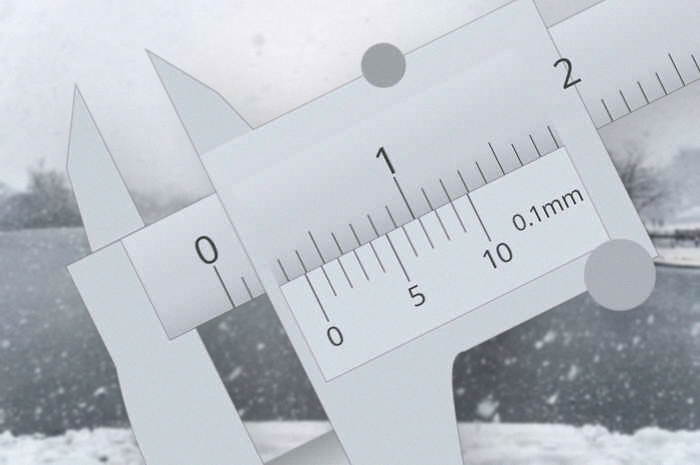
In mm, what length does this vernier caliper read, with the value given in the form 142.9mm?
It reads 3.9mm
